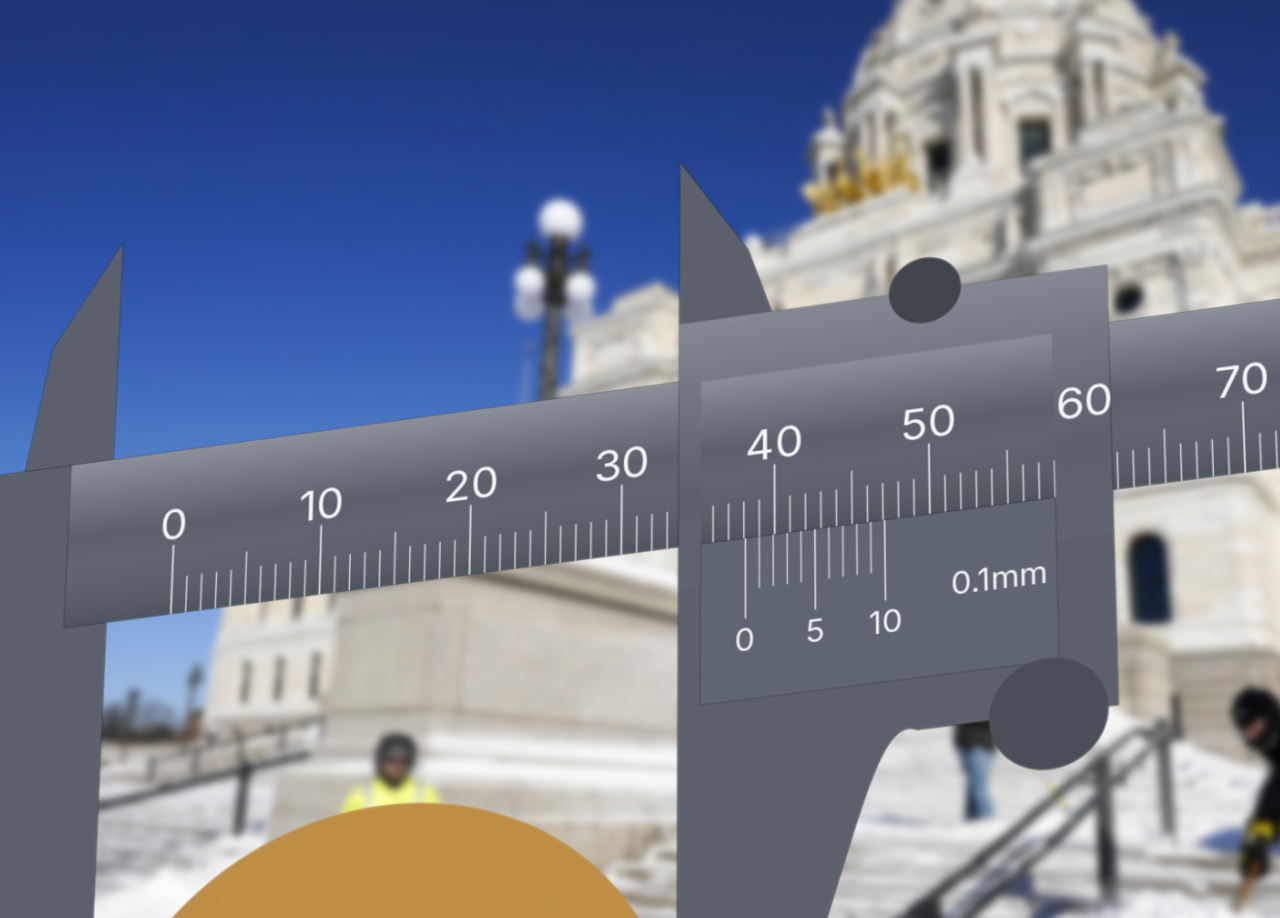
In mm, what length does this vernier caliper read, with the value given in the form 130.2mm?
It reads 38.1mm
